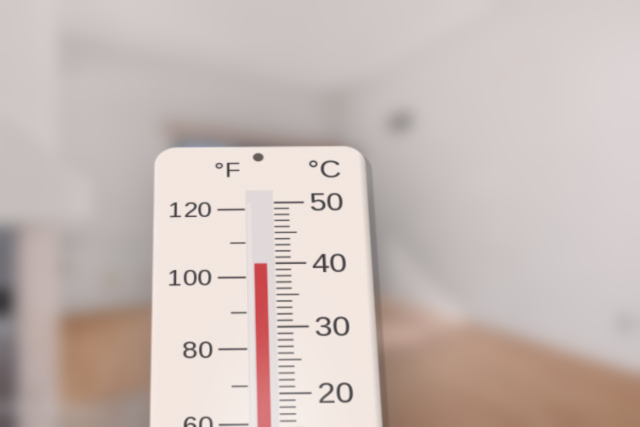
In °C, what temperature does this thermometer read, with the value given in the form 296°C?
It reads 40°C
